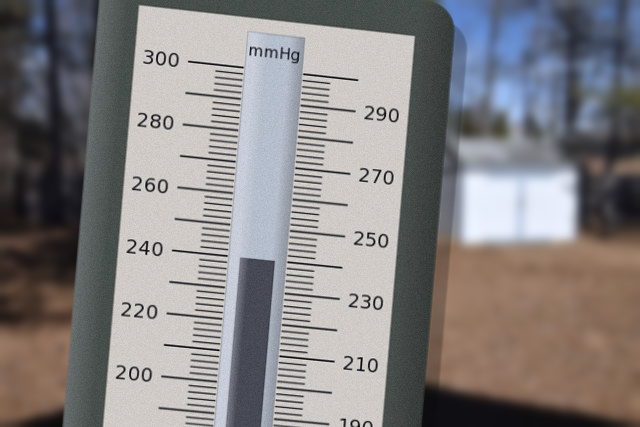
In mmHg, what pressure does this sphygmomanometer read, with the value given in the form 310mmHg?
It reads 240mmHg
